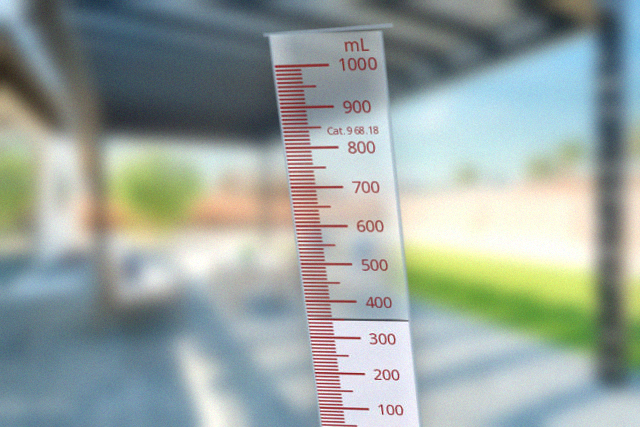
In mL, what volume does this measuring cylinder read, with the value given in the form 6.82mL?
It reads 350mL
